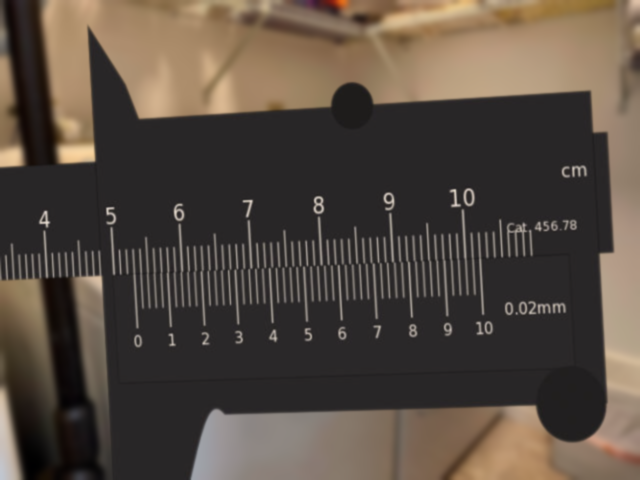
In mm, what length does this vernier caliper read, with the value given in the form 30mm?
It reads 53.0mm
